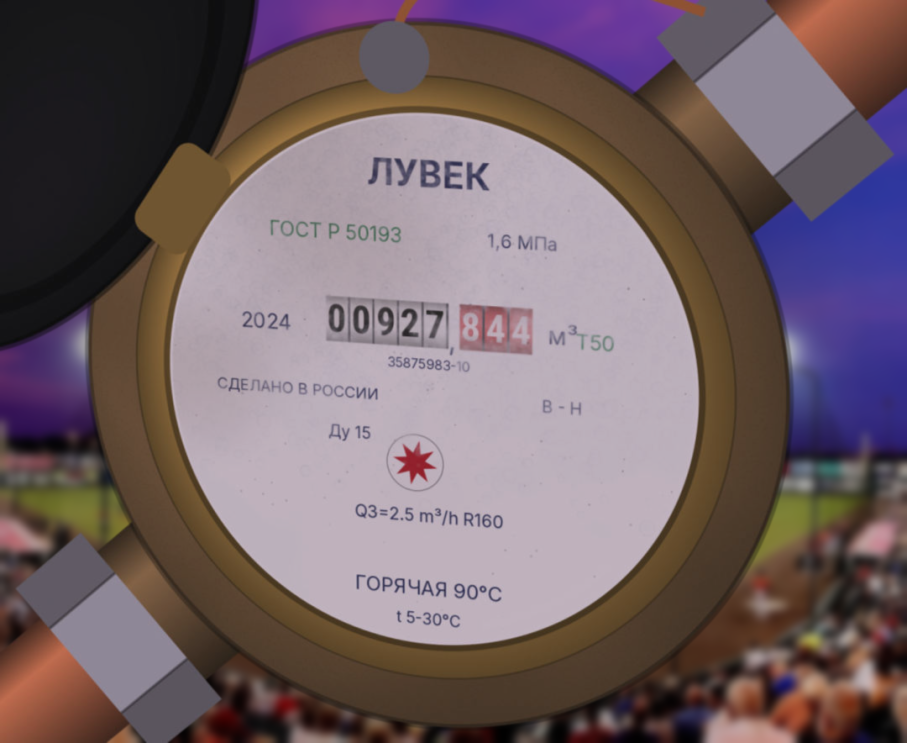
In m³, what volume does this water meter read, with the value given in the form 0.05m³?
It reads 927.844m³
